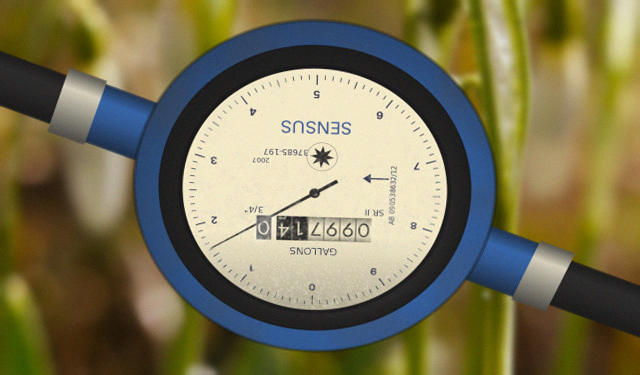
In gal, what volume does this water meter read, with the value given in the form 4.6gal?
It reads 997141.6gal
